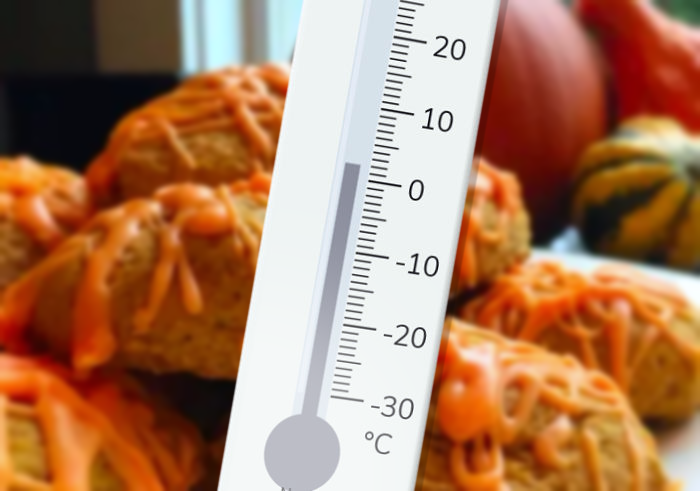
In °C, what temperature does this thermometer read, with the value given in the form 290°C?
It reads 2°C
